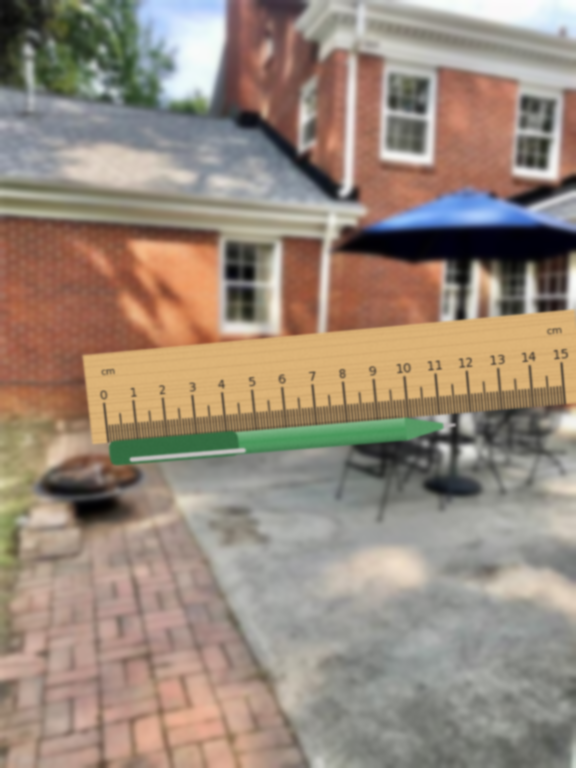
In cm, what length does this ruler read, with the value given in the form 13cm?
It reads 11.5cm
